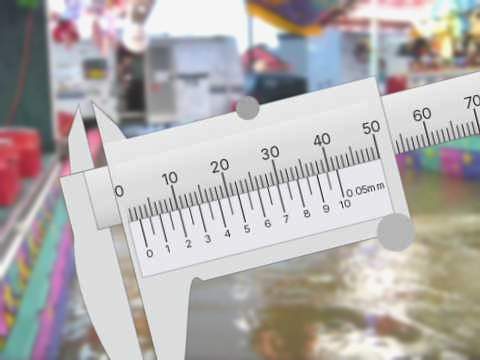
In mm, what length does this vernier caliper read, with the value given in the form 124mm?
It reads 2.5mm
